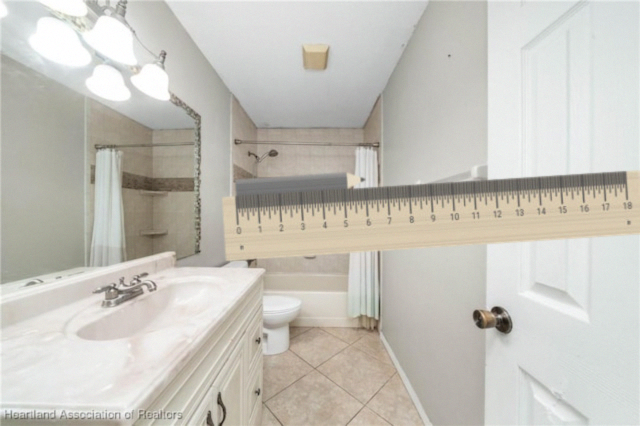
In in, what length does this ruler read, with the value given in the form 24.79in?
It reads 6in
